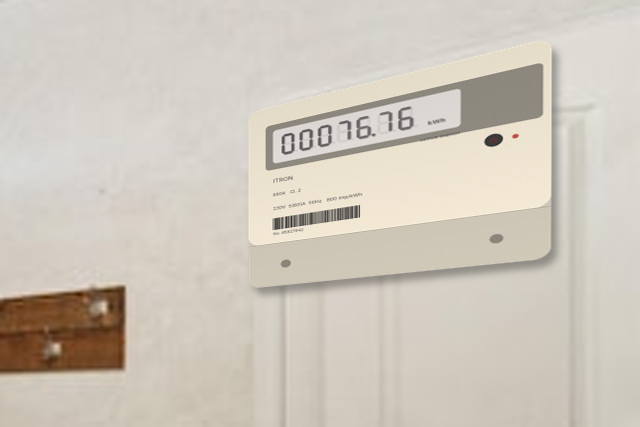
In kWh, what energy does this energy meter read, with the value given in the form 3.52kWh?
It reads 76.76kWh
